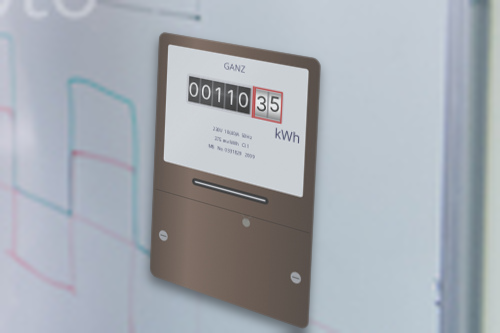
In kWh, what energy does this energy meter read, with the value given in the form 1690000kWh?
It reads 110.35kWh
